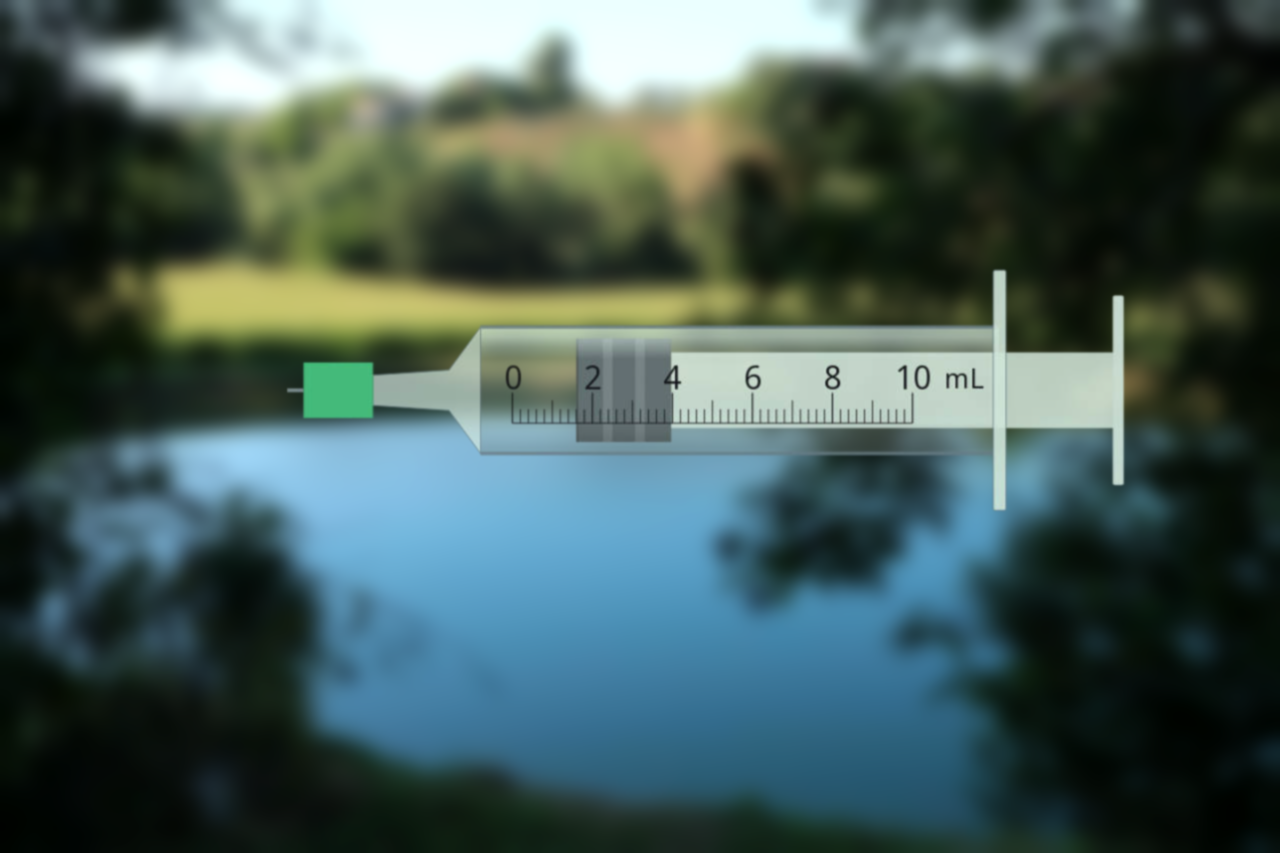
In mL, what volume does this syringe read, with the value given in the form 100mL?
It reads 1.6mL
